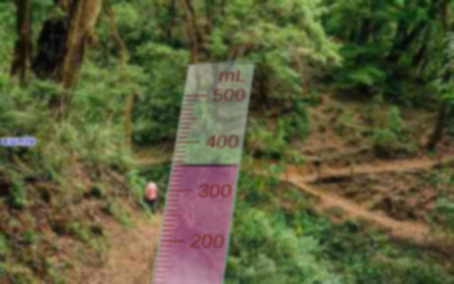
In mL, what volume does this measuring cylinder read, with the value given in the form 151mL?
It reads 350mL
